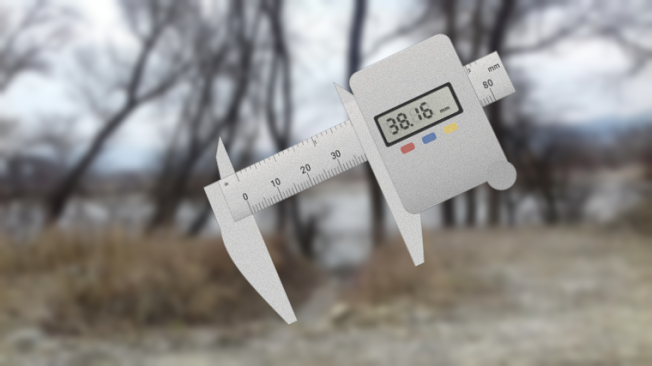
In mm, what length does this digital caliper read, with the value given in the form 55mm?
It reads 38.16mm
